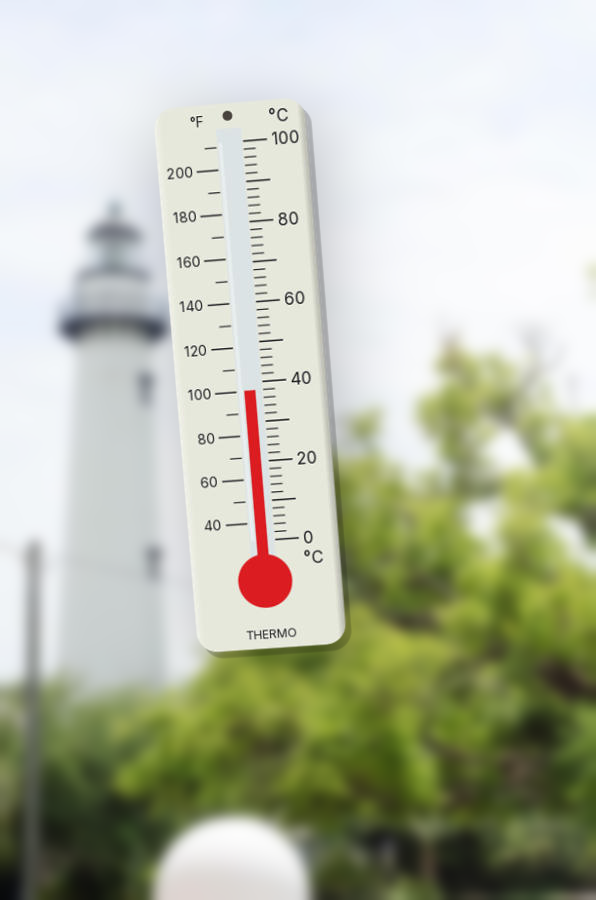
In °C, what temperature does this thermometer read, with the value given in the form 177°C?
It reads 38°C
